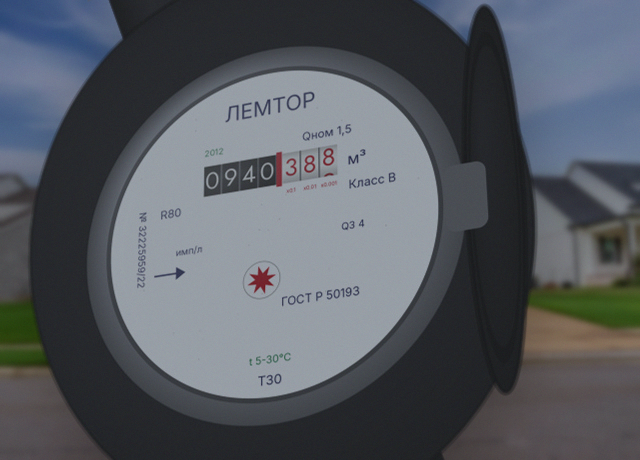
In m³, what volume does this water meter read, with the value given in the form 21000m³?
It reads 940.388m³
